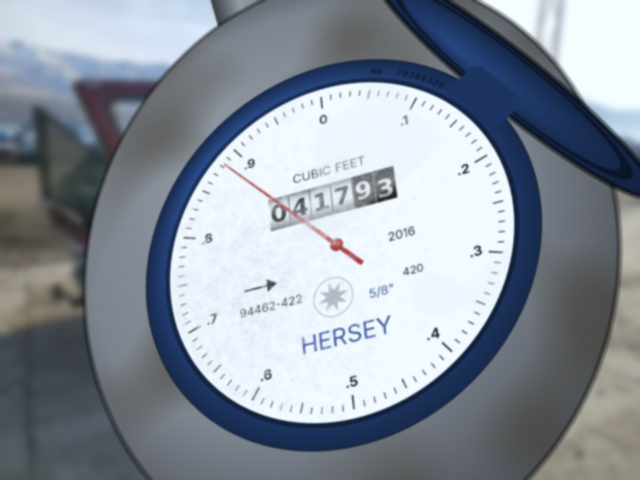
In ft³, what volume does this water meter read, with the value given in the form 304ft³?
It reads 41792.88ft³
